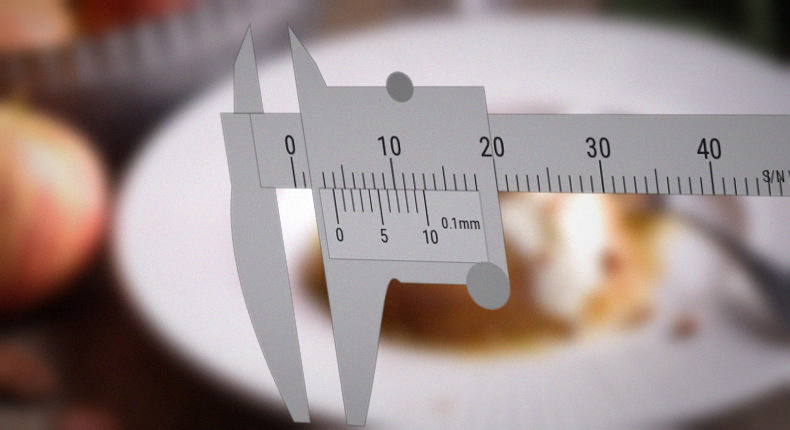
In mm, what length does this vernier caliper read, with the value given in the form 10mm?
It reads 3.8mm
